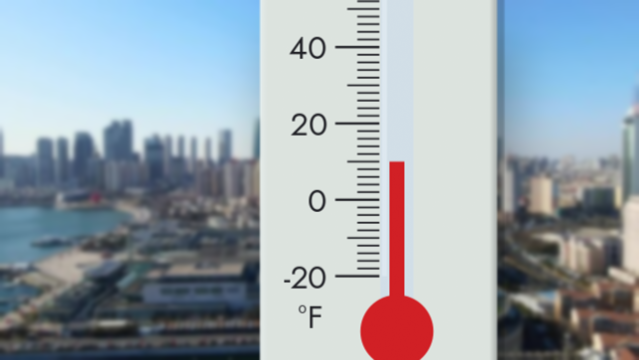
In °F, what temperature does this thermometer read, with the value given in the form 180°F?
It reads 10°F
